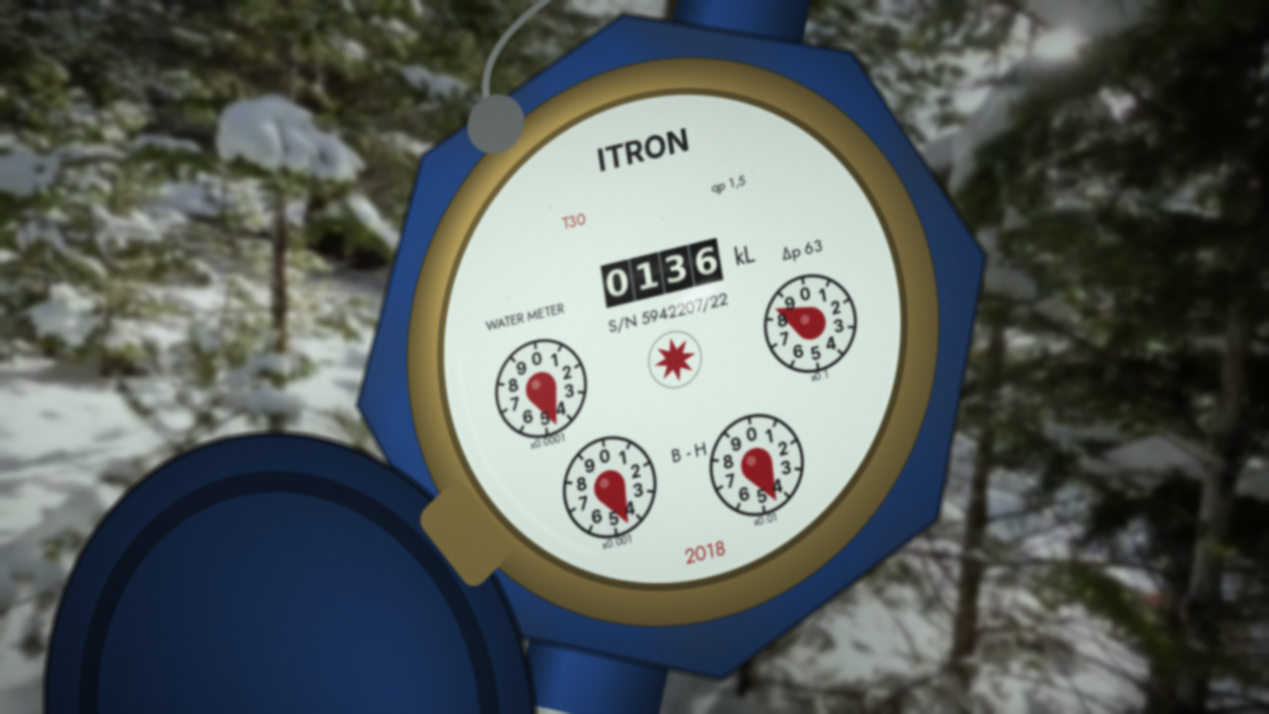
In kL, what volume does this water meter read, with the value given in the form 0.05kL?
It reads 136.8444kL
